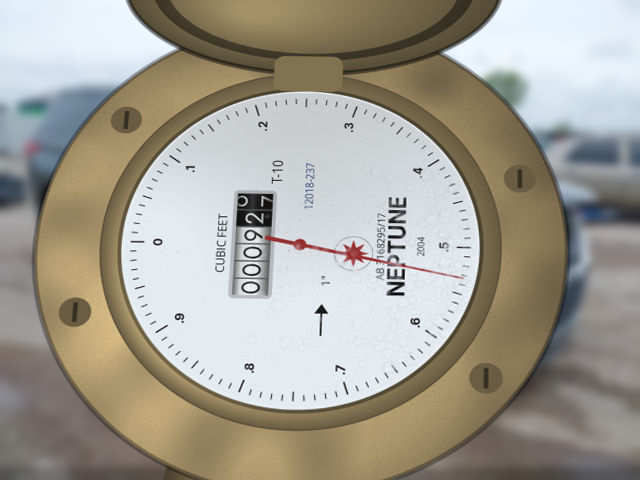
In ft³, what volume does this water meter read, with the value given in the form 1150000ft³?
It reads 926.53ft³
